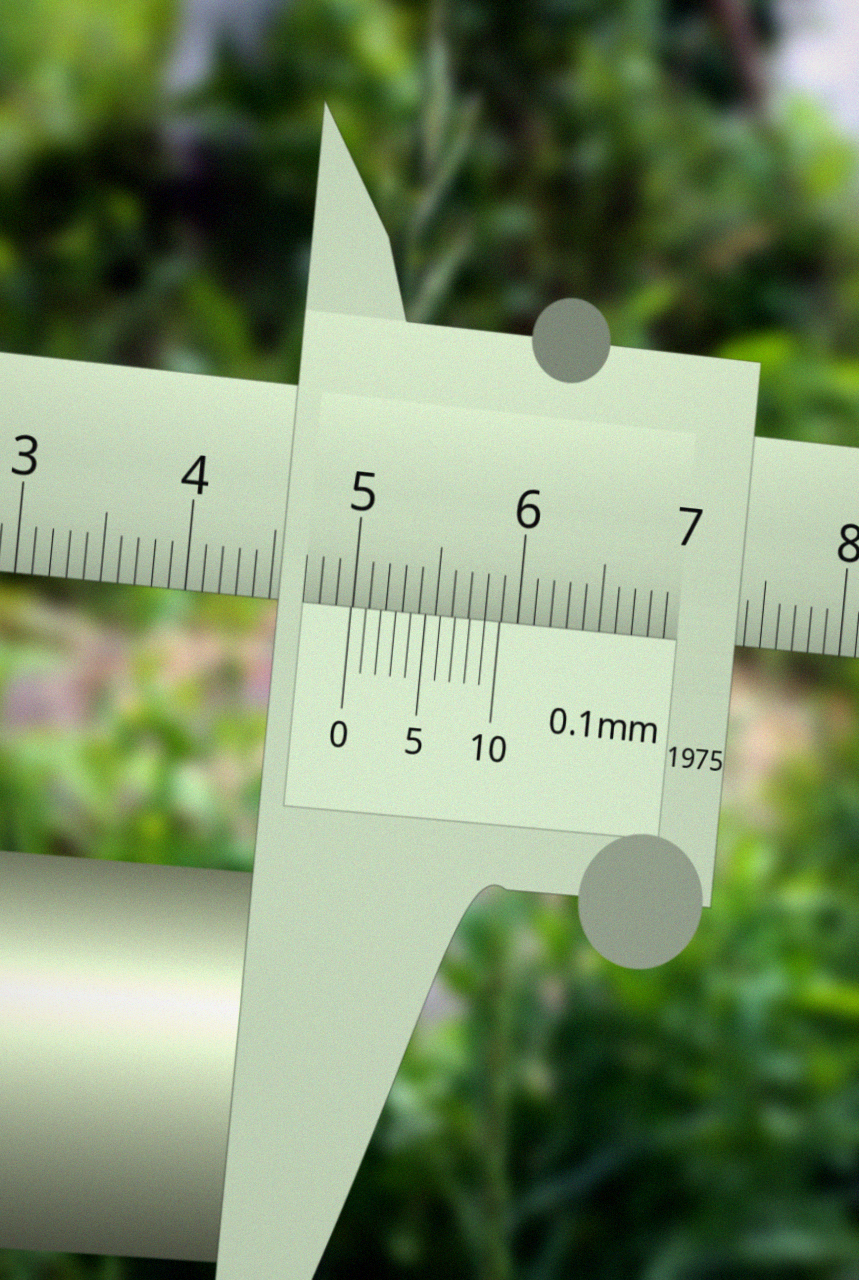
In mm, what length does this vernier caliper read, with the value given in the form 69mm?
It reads 49.9mm
